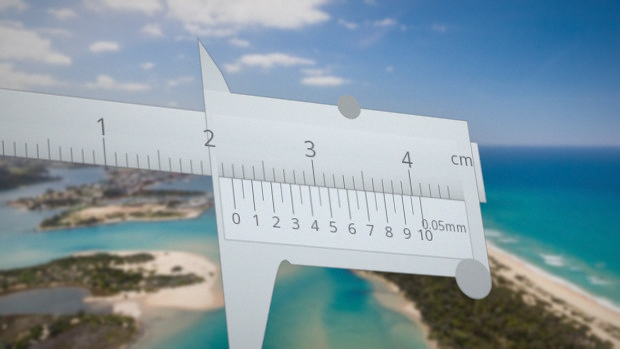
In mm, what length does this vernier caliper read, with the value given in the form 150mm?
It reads 21.8mm
